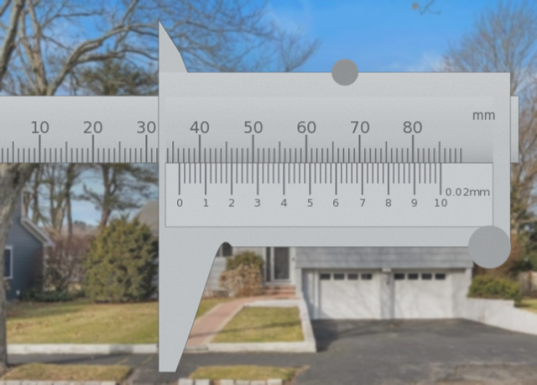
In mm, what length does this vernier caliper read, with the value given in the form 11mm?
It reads 36.2mm
